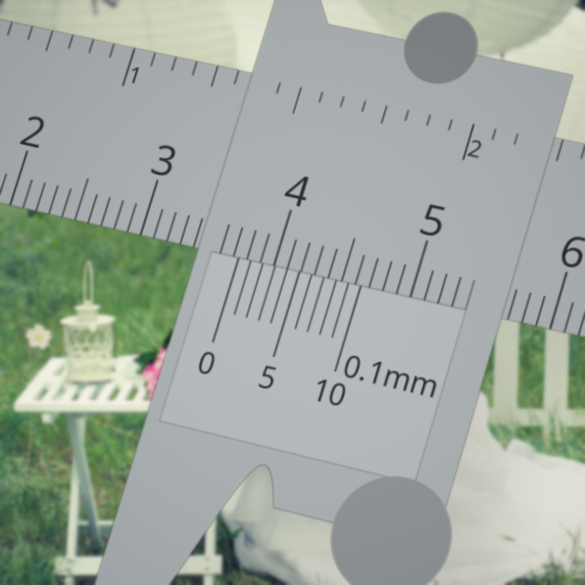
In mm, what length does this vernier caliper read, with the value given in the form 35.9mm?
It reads 37.4mm
